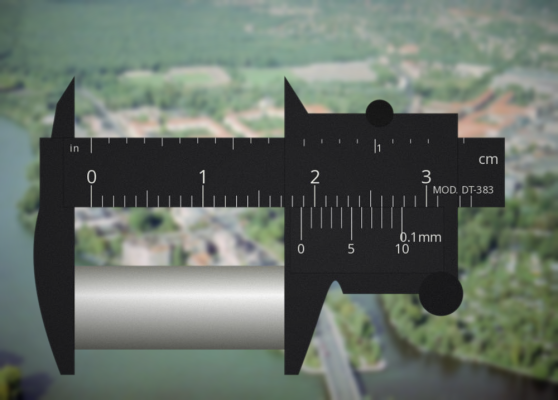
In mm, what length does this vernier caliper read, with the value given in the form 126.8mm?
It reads 18.8mm
